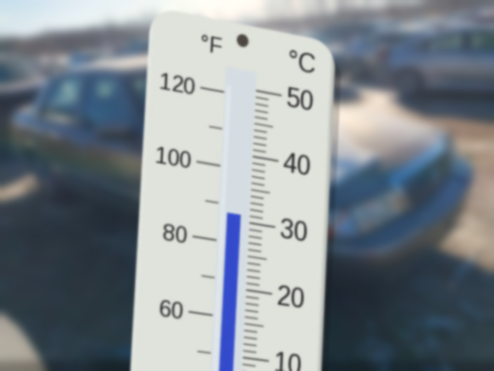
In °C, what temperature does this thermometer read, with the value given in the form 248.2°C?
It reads 31°C
